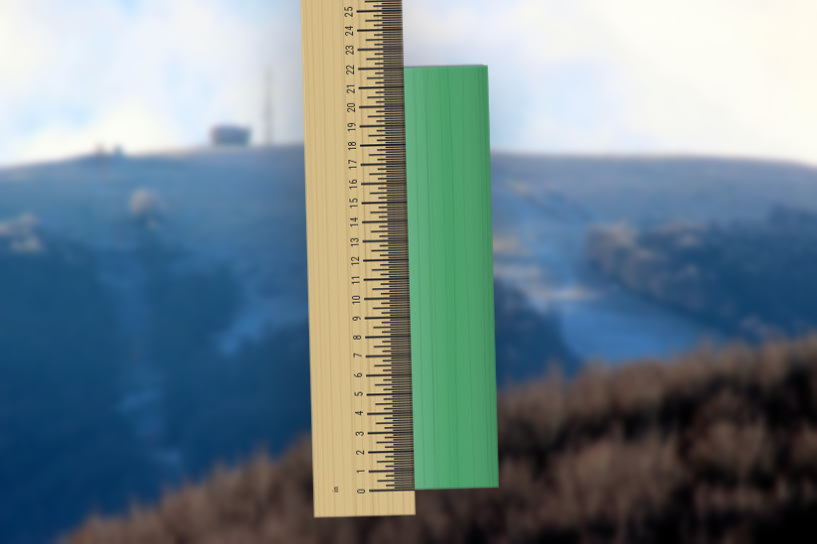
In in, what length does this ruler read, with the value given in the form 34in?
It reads 22in
